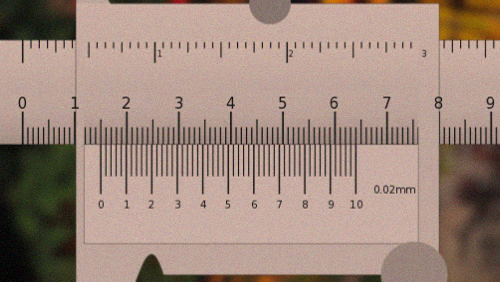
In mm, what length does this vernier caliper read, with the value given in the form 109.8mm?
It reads 15.0mm
